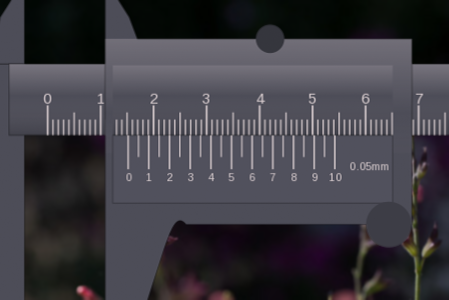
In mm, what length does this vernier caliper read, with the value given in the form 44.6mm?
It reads 15.2mm
